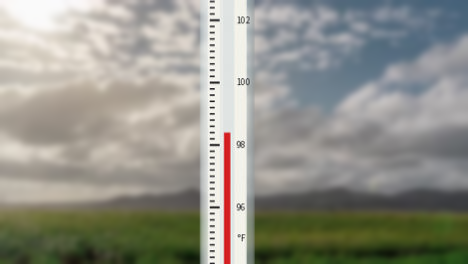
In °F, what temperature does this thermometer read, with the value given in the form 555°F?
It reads 98.4°F
